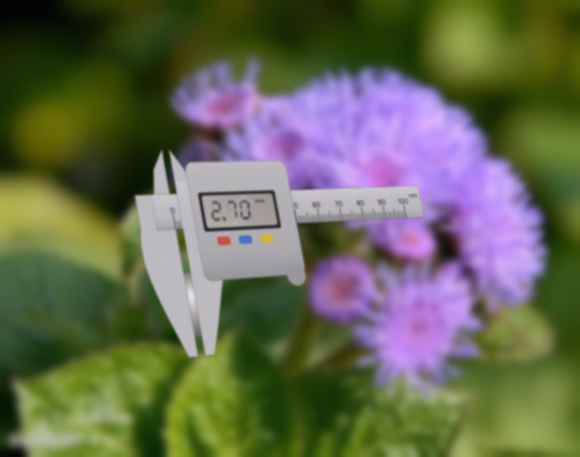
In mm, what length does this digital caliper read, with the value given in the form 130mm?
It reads 2.70mm
